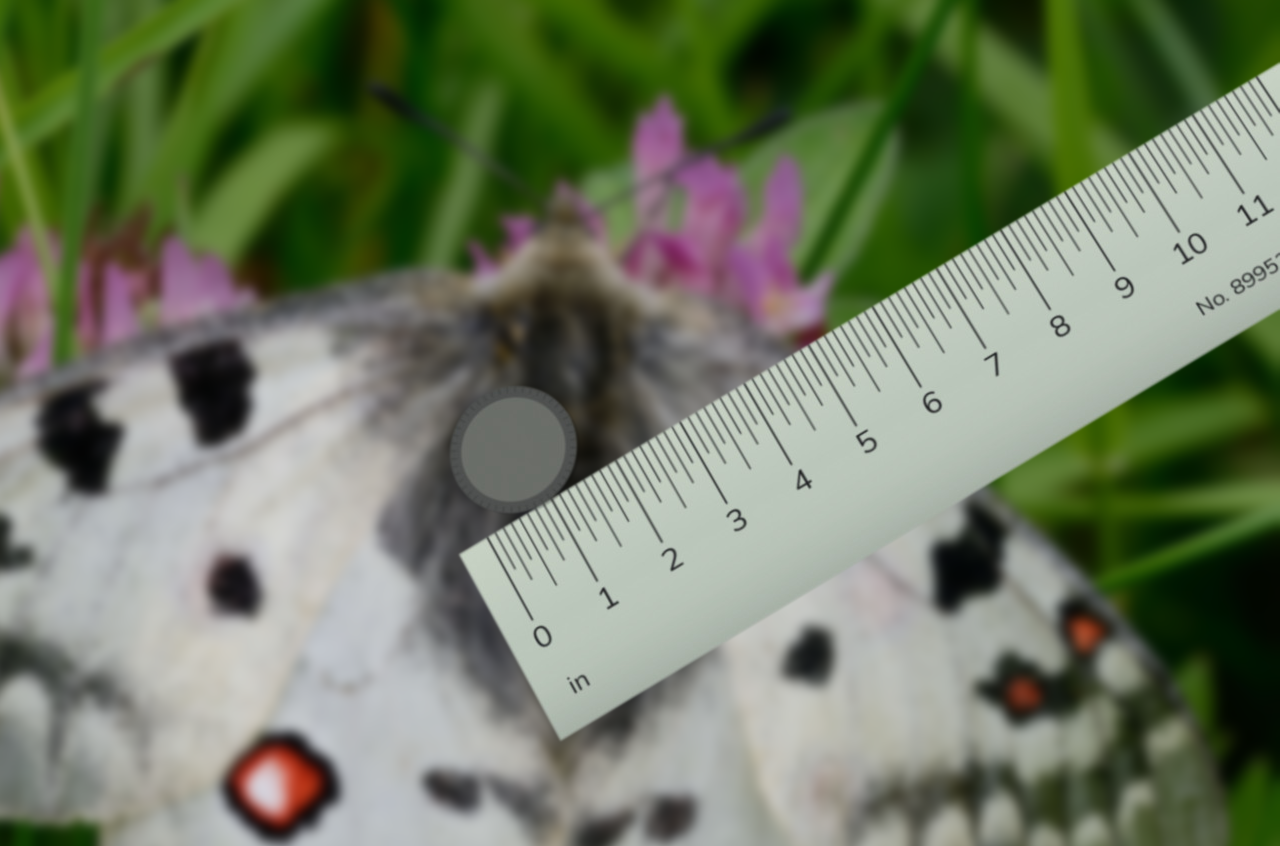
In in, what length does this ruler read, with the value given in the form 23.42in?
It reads 1.75in
